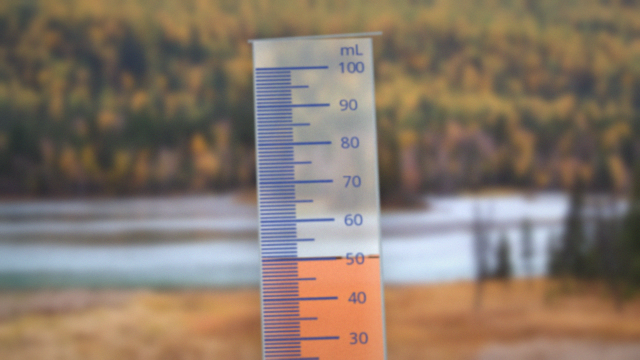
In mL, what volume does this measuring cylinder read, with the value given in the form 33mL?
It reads 50mL
